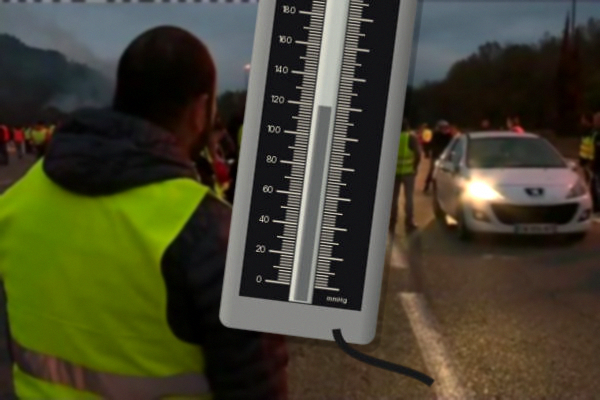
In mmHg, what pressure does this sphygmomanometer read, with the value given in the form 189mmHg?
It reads 120mmHg
